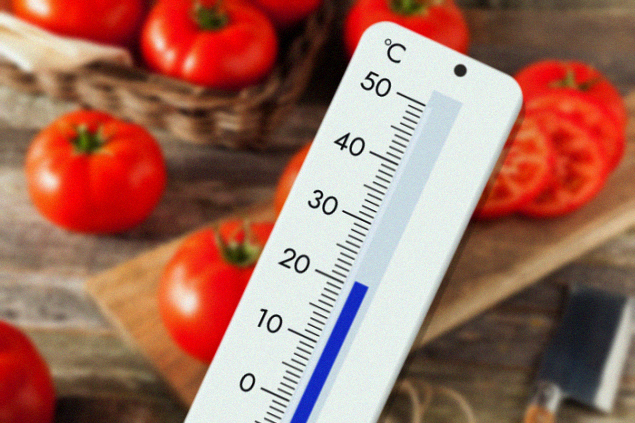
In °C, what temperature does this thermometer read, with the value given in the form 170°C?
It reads 21°C
